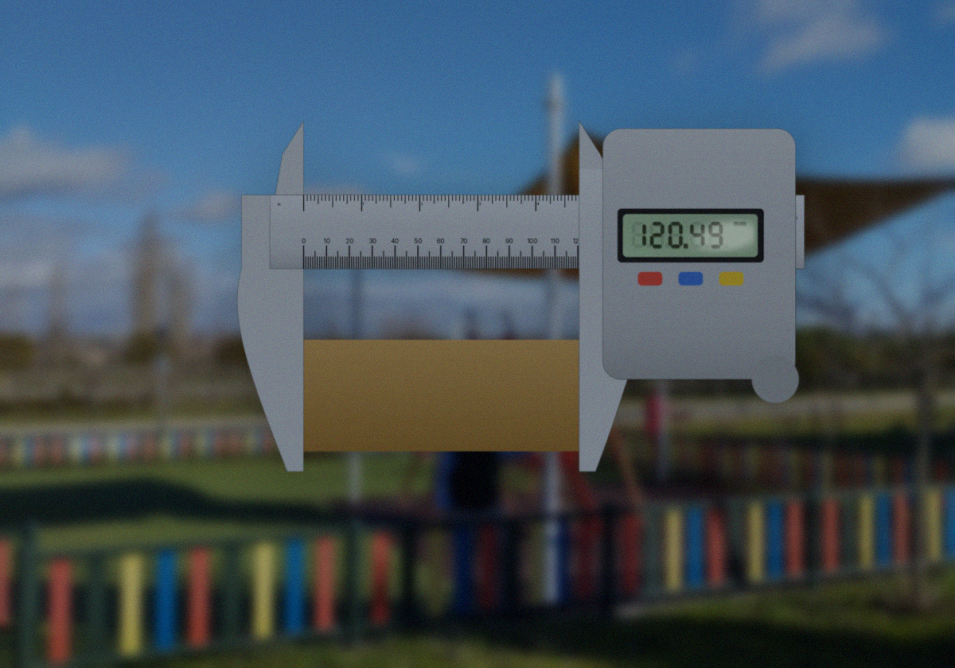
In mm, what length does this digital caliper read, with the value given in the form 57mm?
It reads 120.49mm
